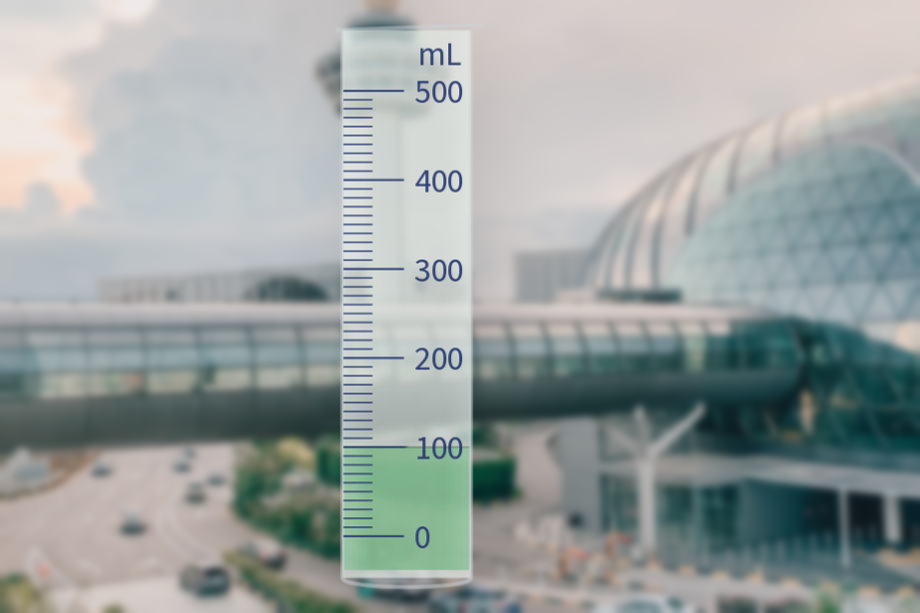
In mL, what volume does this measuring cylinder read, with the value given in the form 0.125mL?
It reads 100mL
